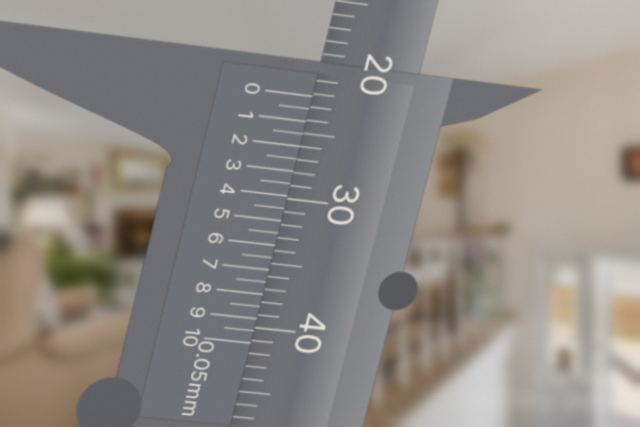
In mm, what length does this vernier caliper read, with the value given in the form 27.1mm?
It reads 22.2mm
